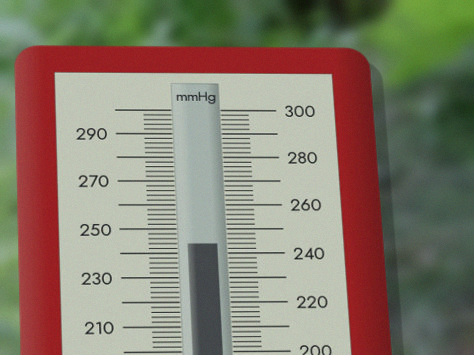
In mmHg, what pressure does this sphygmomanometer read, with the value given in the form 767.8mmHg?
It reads 244mmHg
